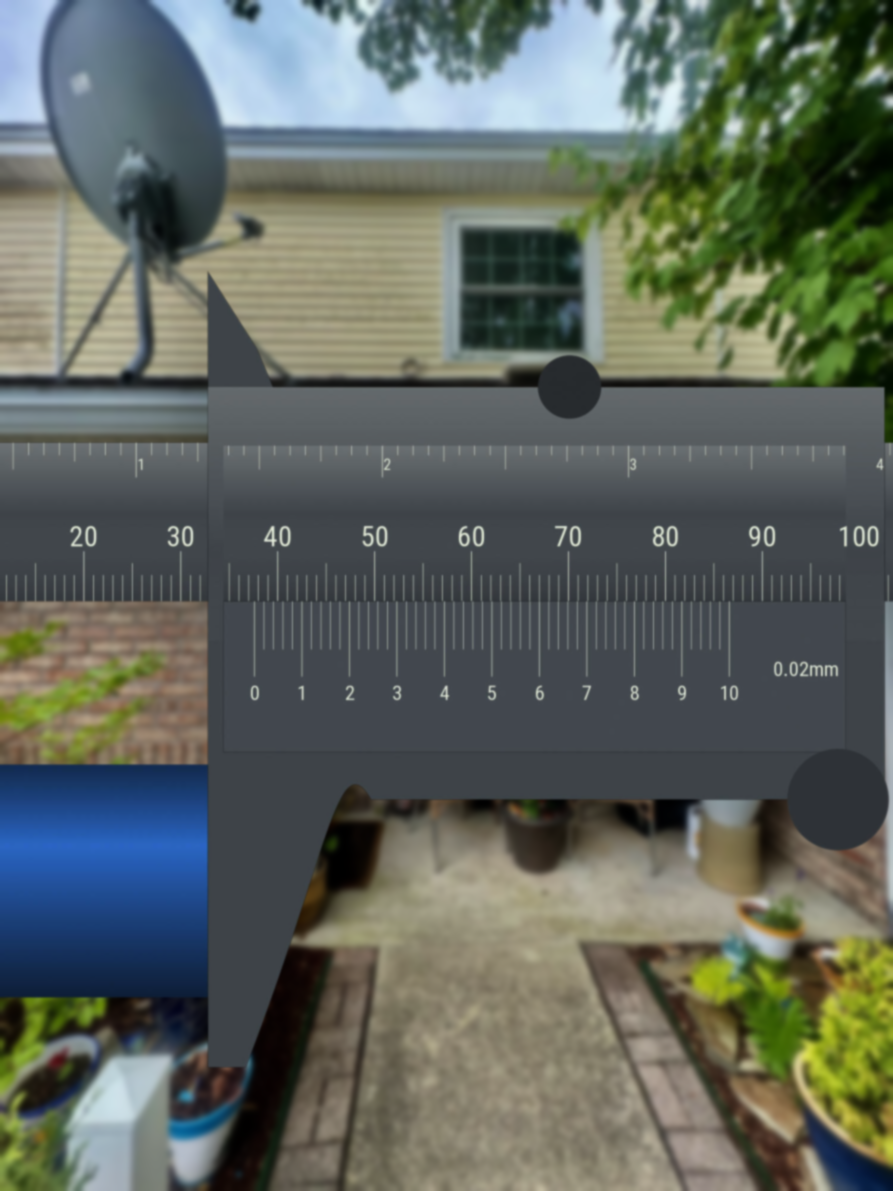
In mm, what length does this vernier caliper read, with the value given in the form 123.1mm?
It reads 37.6mm
